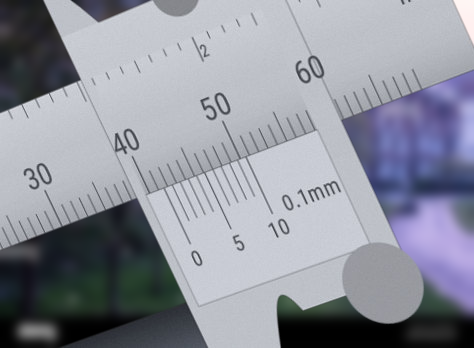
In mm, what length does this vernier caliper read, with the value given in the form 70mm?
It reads 41.6mm
